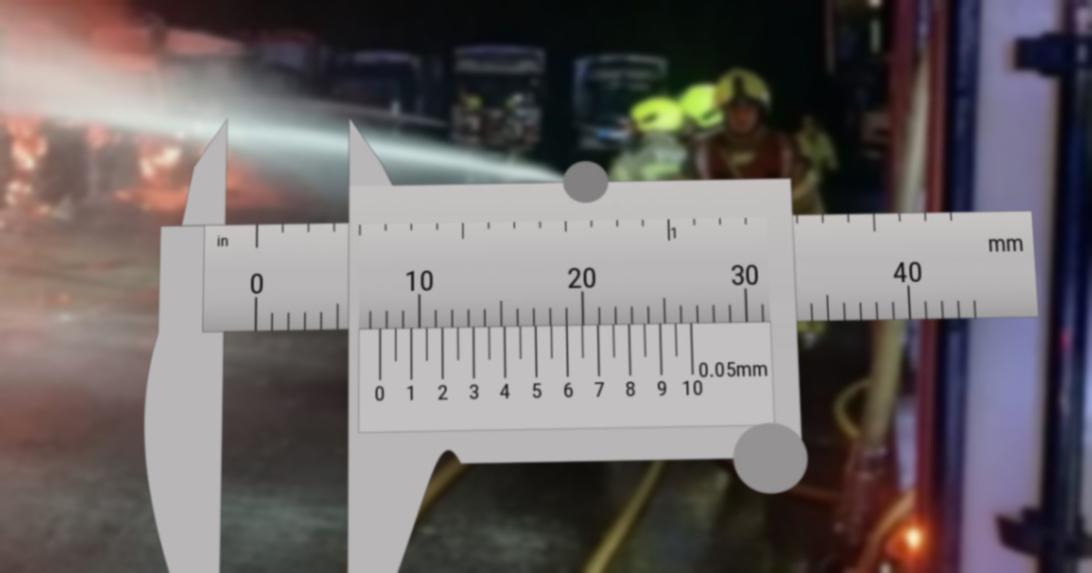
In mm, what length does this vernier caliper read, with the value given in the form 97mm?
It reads 7.6mm
